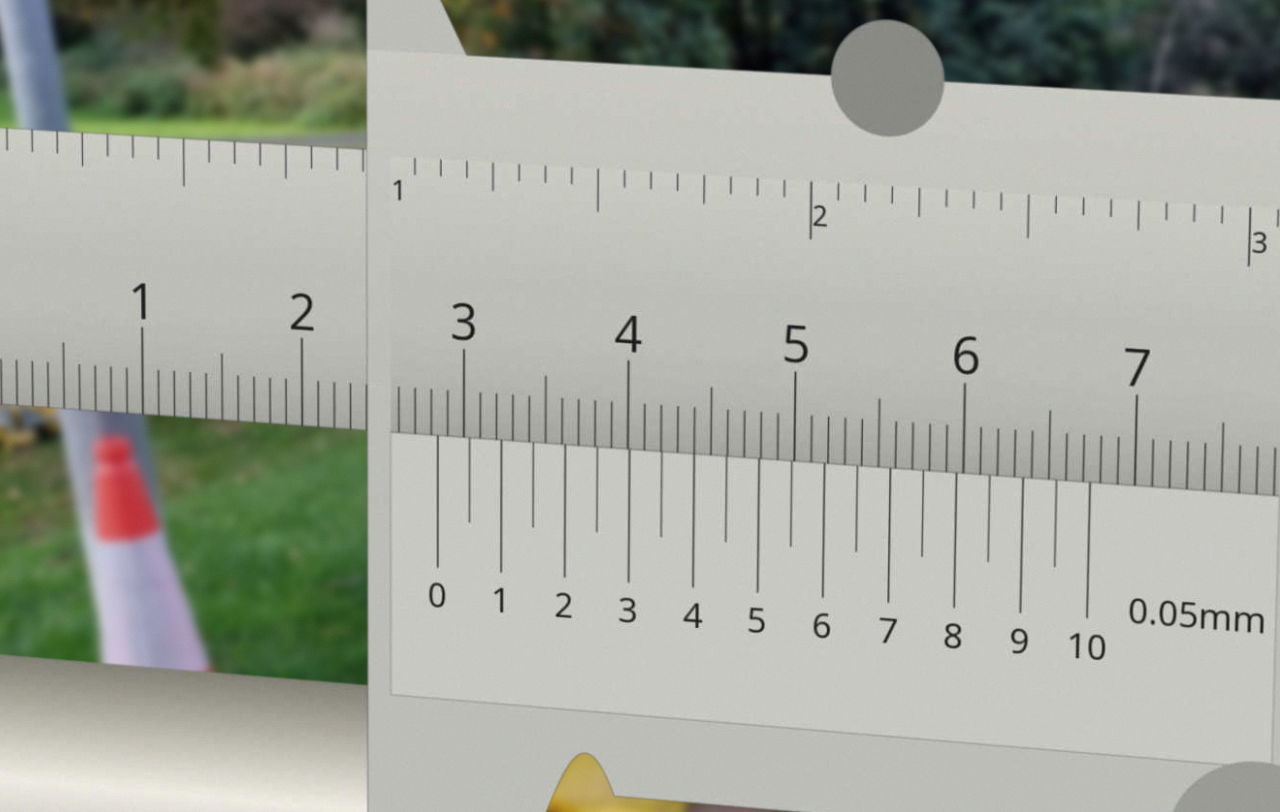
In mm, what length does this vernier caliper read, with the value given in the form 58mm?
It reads 28.4mm
